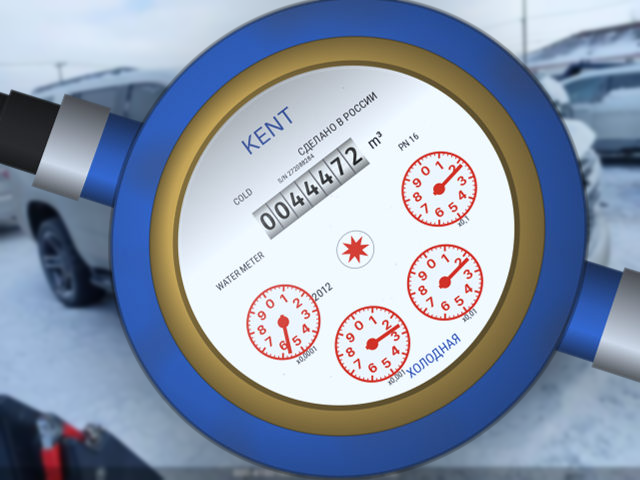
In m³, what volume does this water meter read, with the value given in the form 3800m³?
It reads 44472.2225m³
